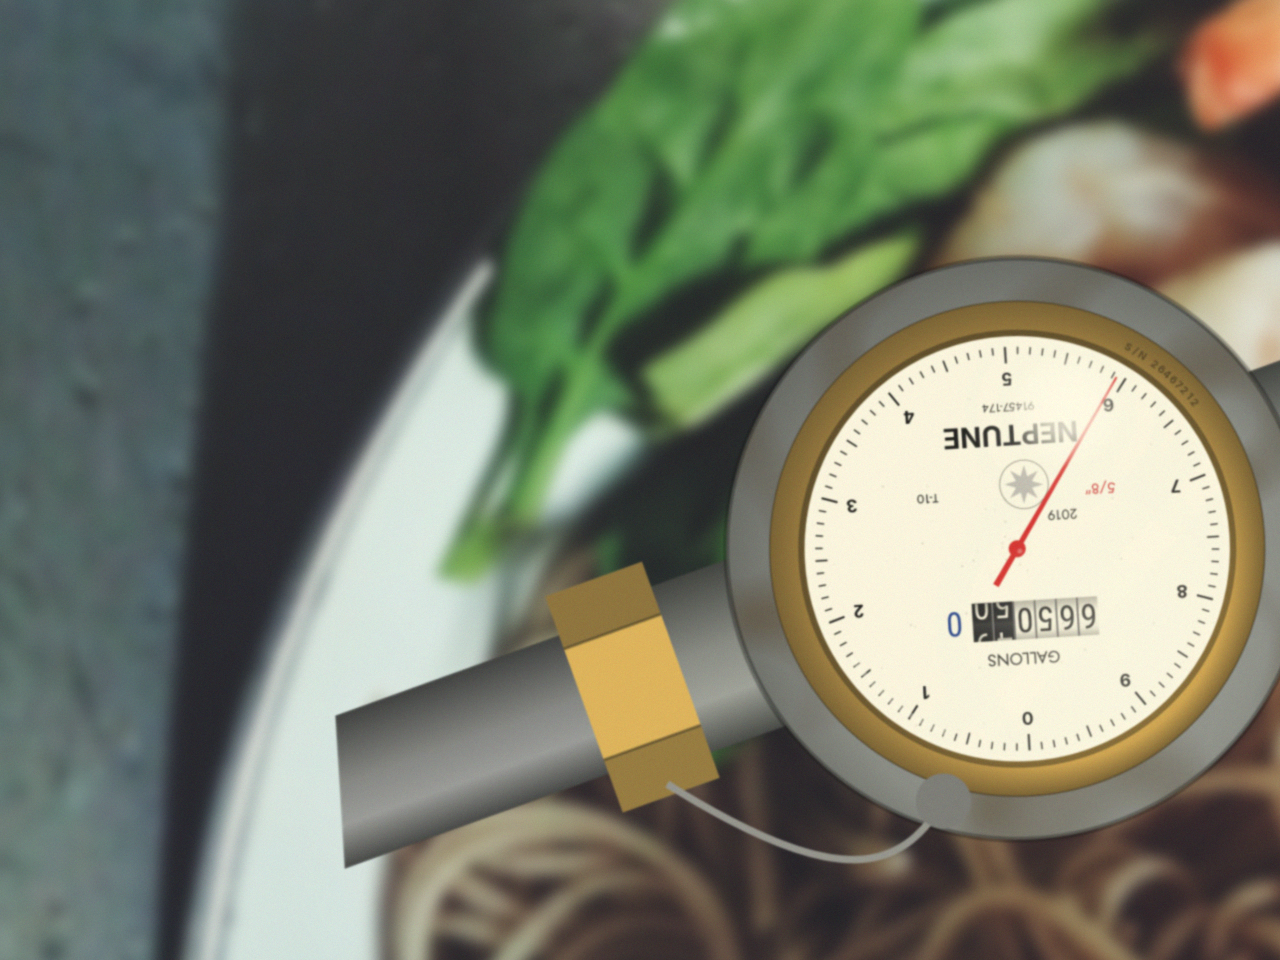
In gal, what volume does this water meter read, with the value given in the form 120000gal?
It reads 6650495.9gal
